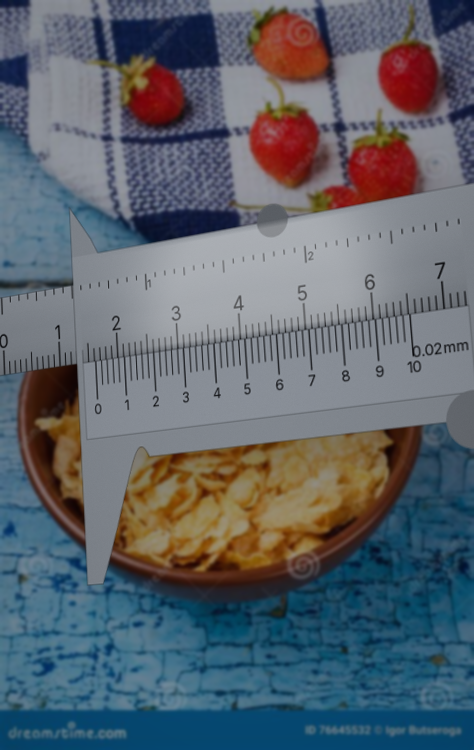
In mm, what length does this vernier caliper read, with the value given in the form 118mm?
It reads 16.2mm
